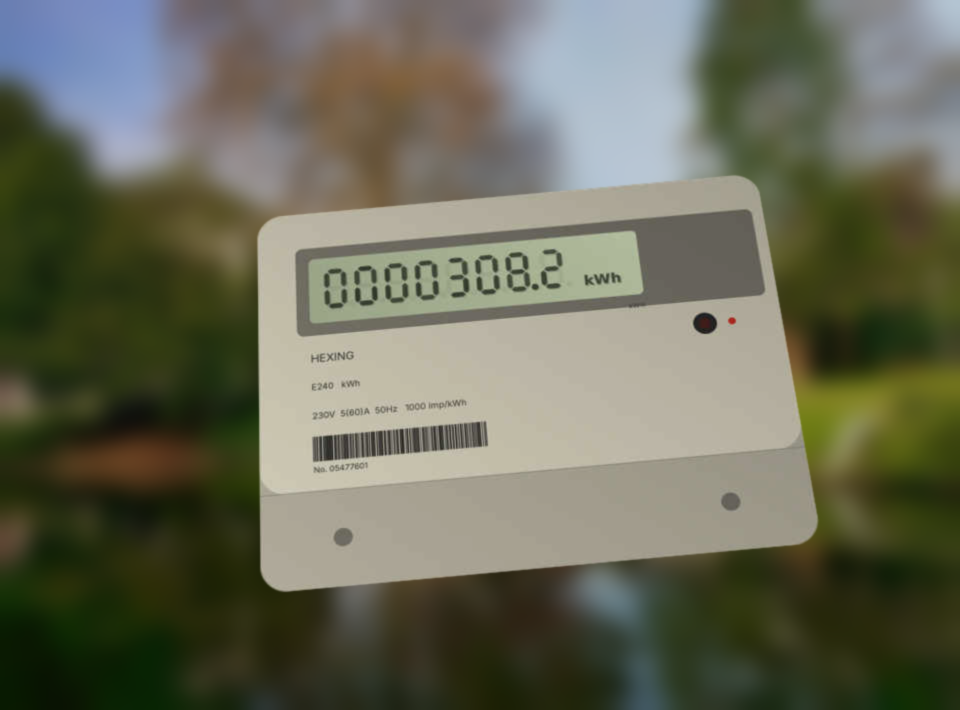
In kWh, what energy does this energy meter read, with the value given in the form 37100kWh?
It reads 308.2kWh
